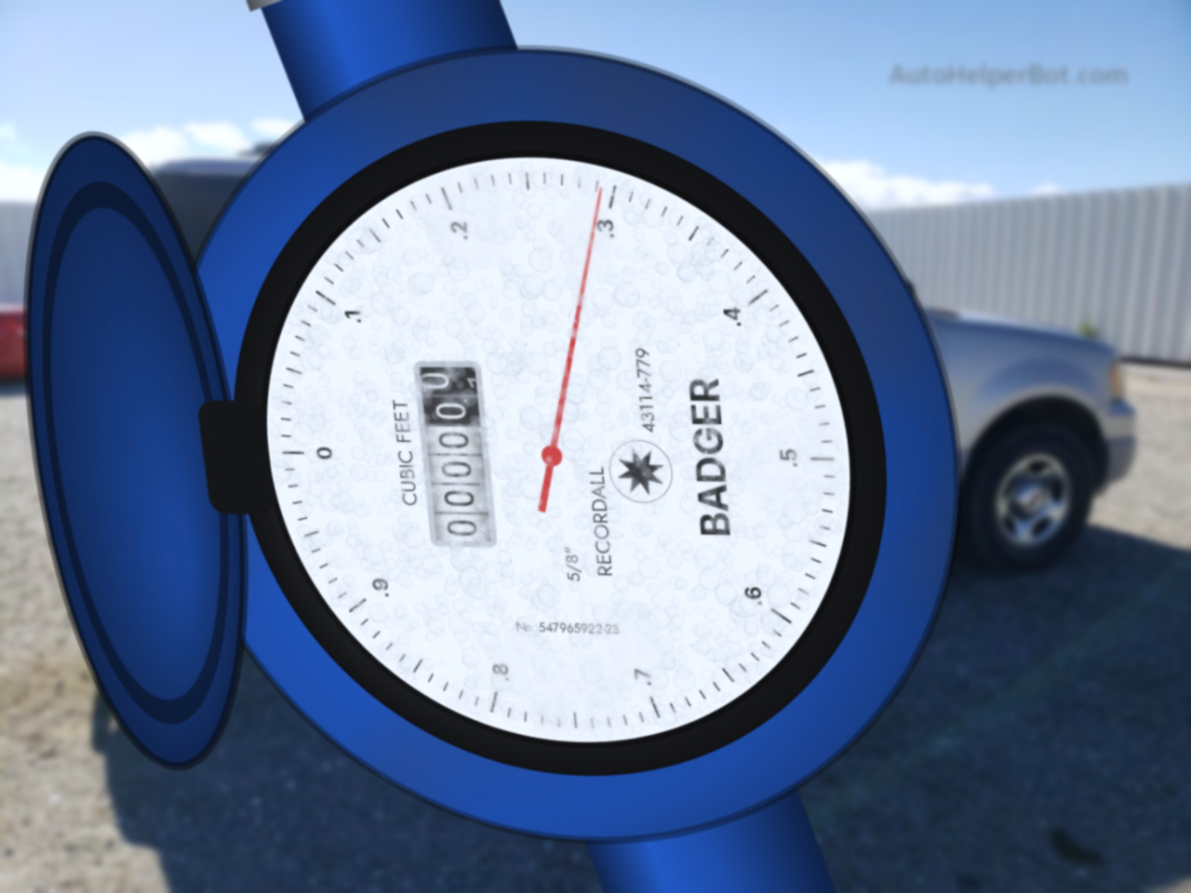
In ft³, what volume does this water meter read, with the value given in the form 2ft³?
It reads 0.29ft³
